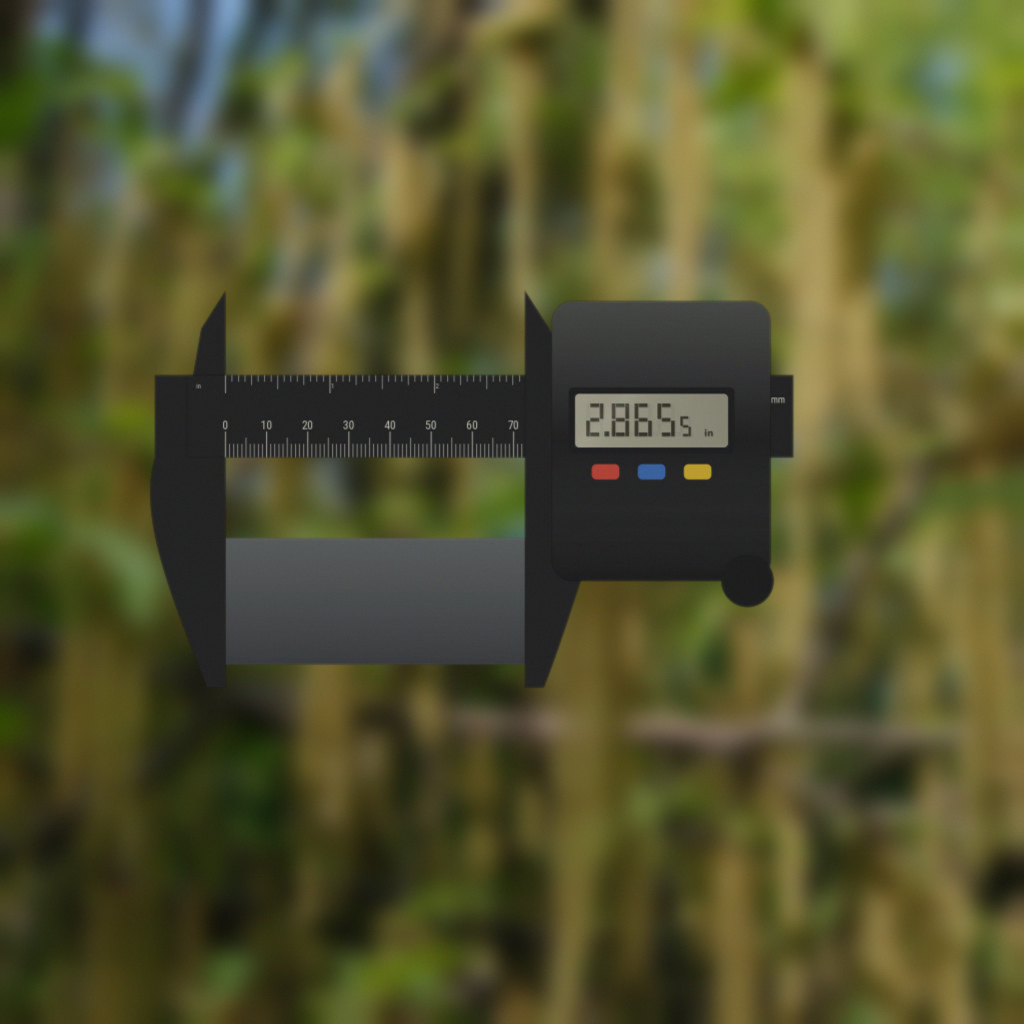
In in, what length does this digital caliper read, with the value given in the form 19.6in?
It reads 2.8655in
